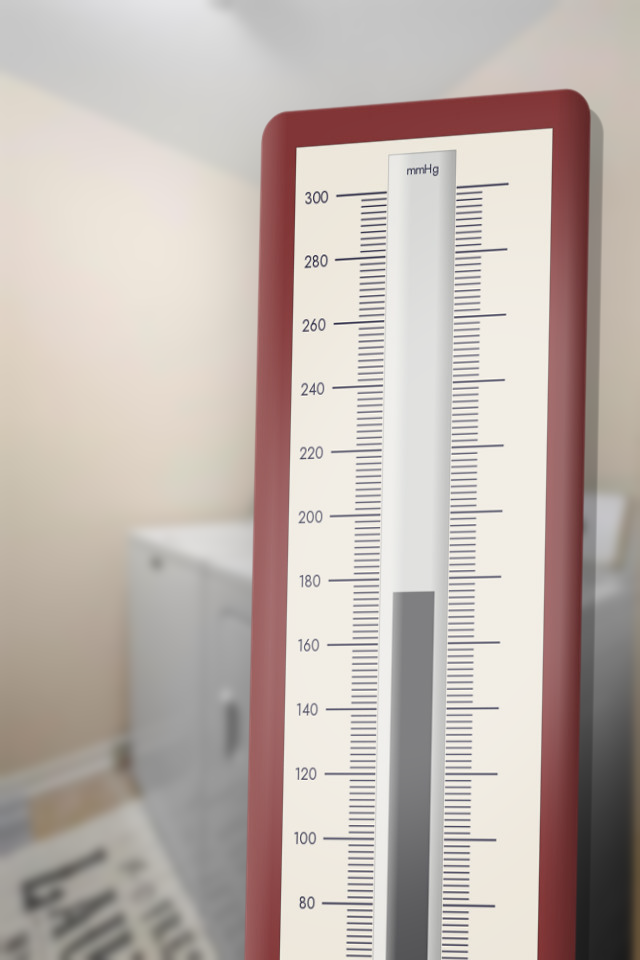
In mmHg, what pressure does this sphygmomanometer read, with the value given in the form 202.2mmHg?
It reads 176mmHg
